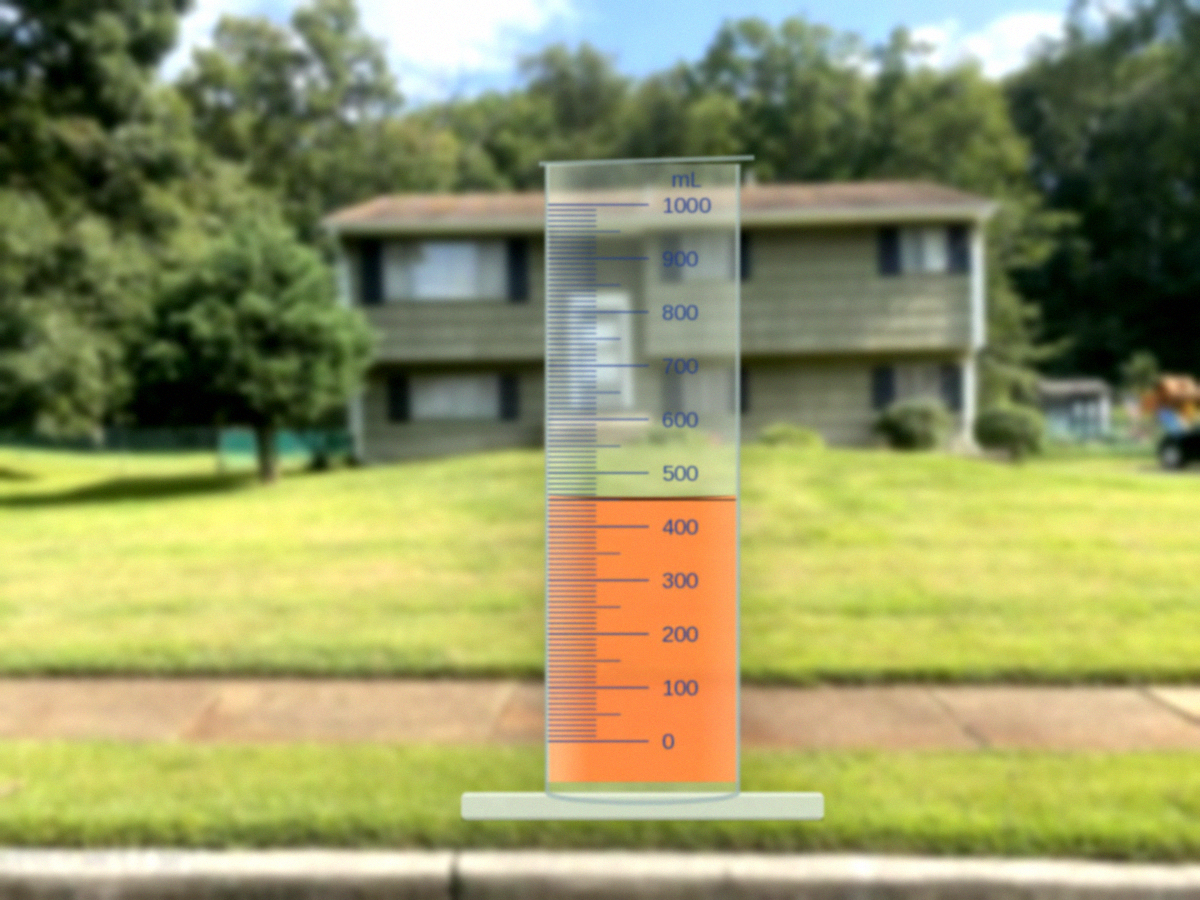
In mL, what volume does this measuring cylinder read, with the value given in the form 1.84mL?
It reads 450mL
